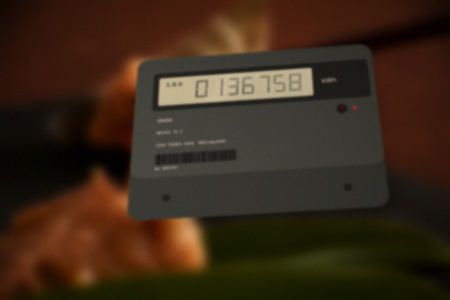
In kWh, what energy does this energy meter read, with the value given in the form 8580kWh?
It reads 136758kWh
